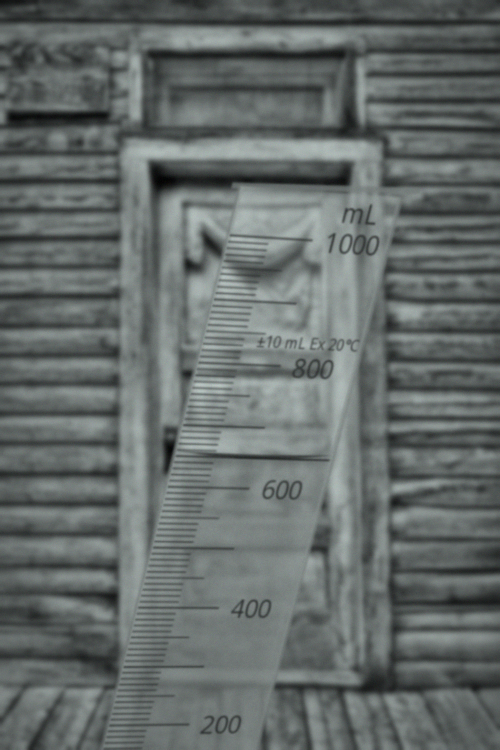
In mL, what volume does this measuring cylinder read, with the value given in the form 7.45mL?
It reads 650mL
